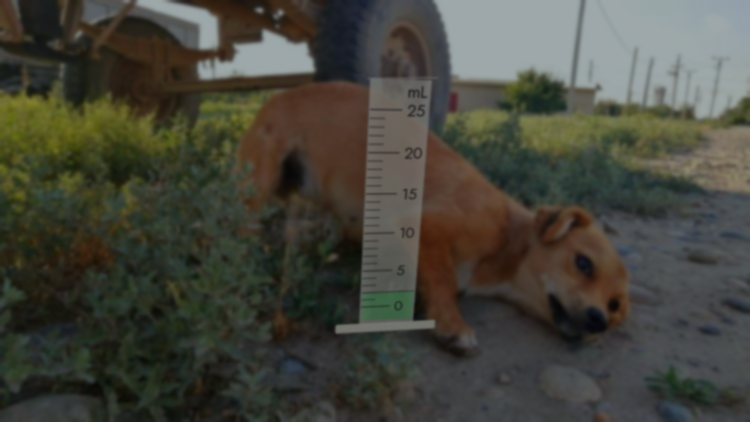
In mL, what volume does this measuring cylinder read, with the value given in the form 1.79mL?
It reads 2mL
